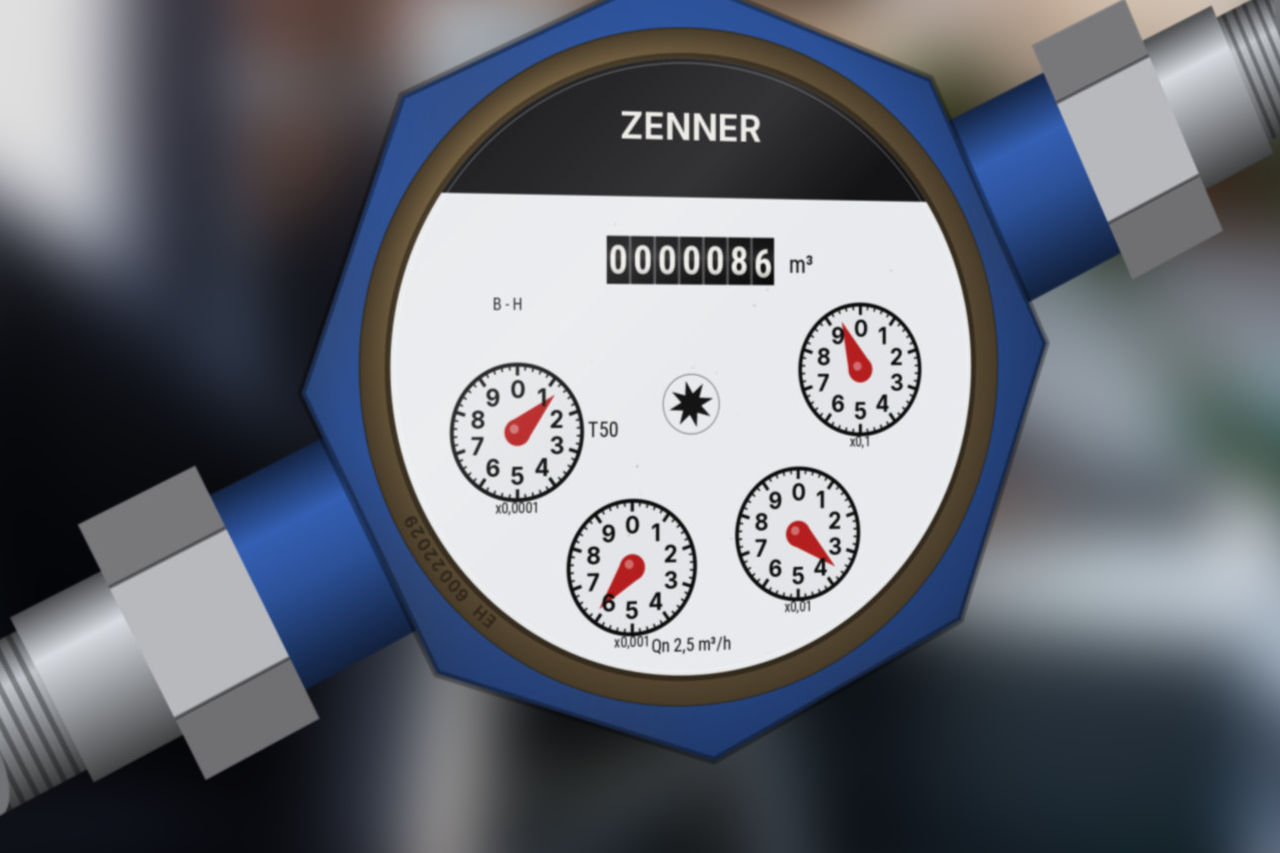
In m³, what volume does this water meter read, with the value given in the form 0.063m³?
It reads 85.9361m³
